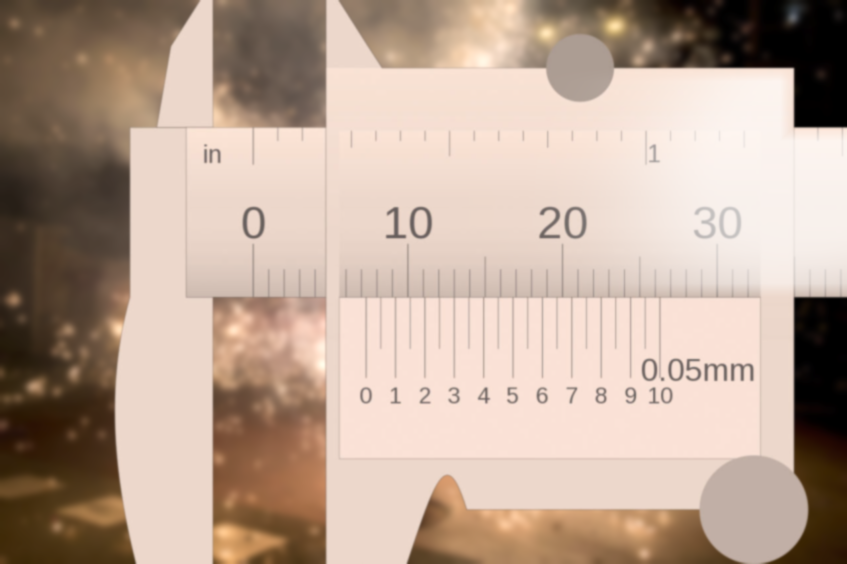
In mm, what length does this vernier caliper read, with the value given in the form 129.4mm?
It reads 7.3mm
